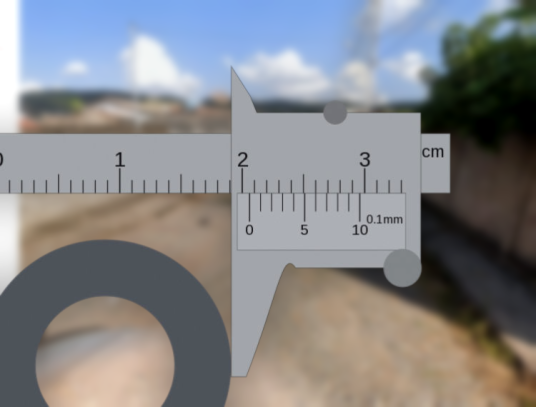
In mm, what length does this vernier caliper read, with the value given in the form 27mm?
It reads 20.6mm
